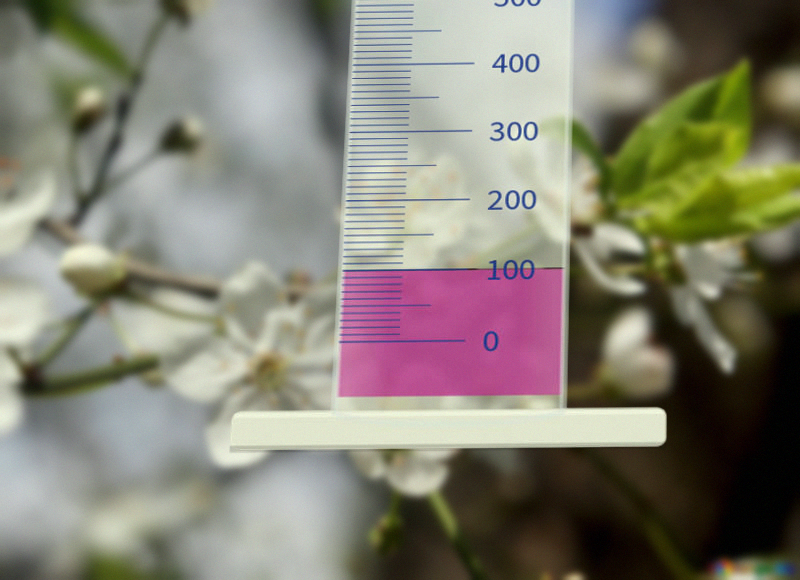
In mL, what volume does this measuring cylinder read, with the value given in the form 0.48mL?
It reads 100mL
